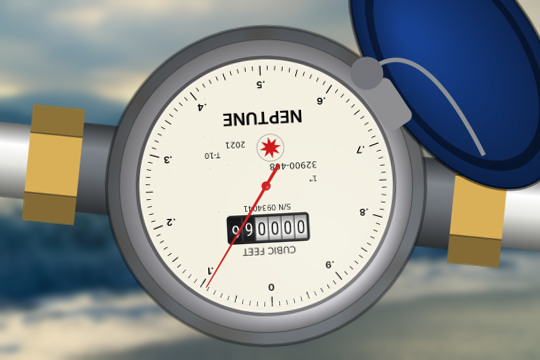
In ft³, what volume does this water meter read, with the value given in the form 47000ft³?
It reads 66.09ft³
